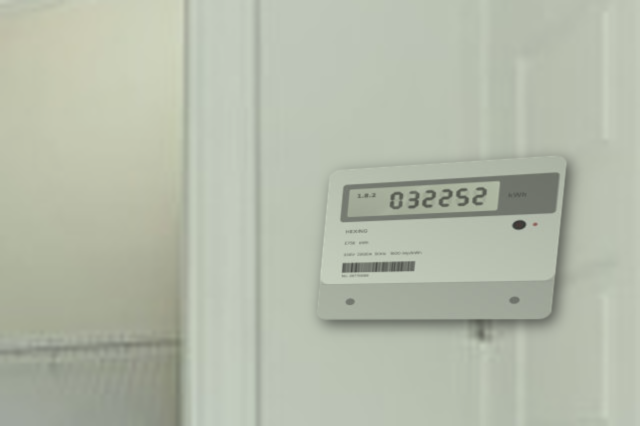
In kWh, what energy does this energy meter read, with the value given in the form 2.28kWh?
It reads 32252kWh
